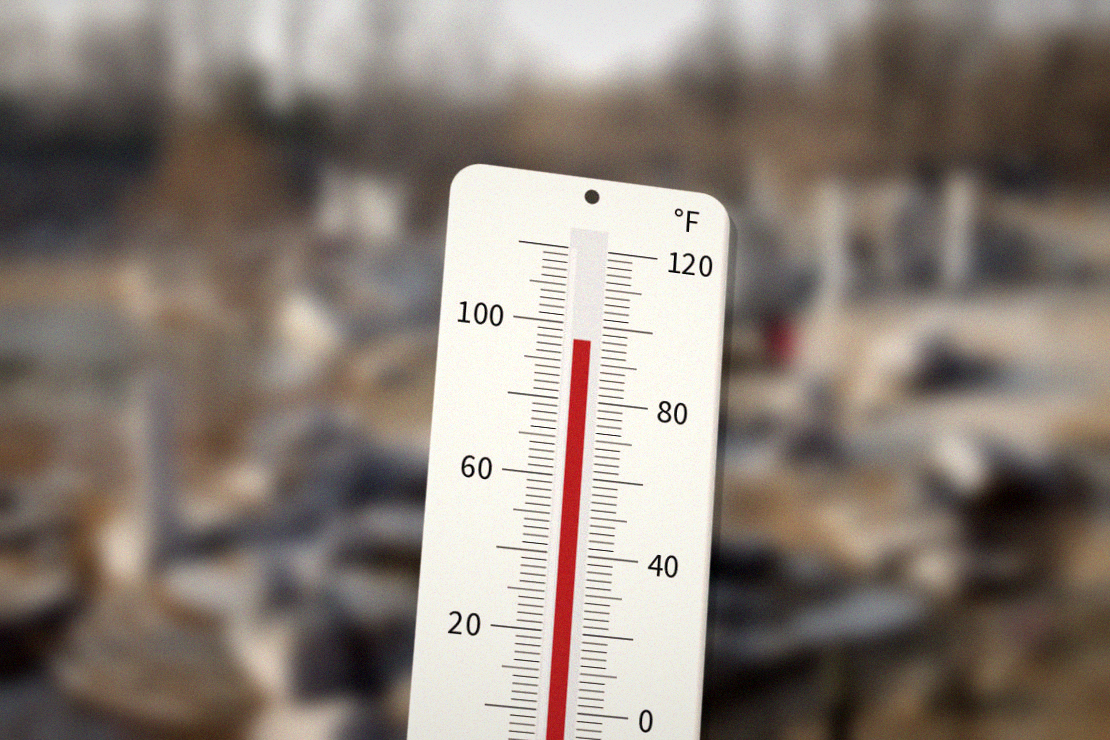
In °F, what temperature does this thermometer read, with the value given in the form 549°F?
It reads 96°F
